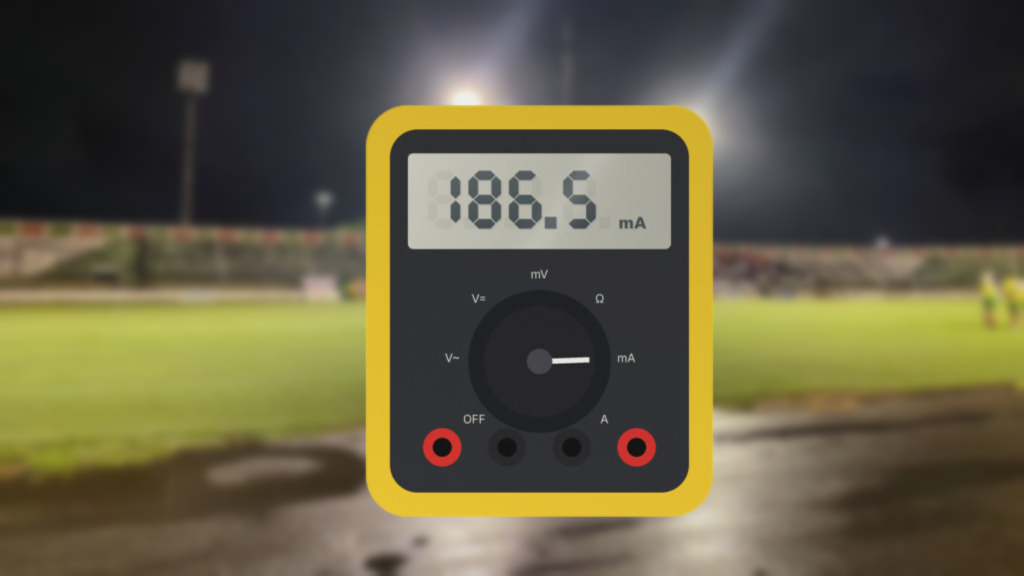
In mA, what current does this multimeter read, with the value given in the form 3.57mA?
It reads 186.5mA
